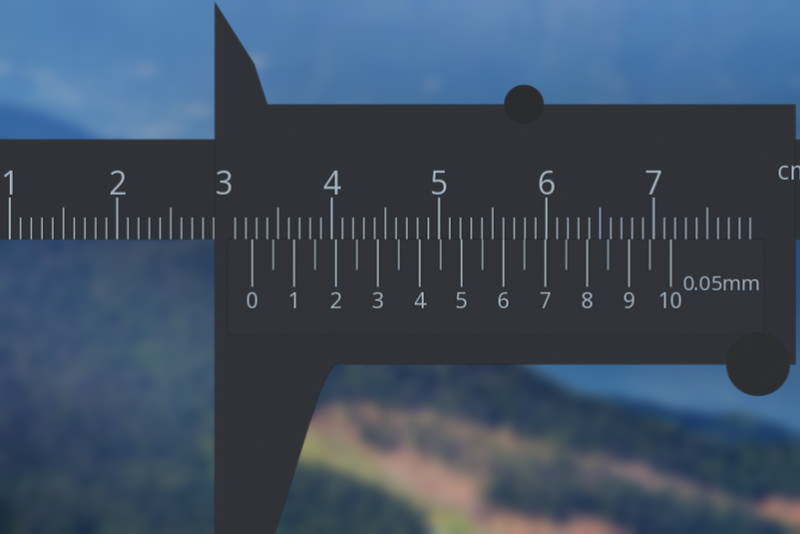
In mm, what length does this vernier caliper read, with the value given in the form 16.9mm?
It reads 32.6mm
